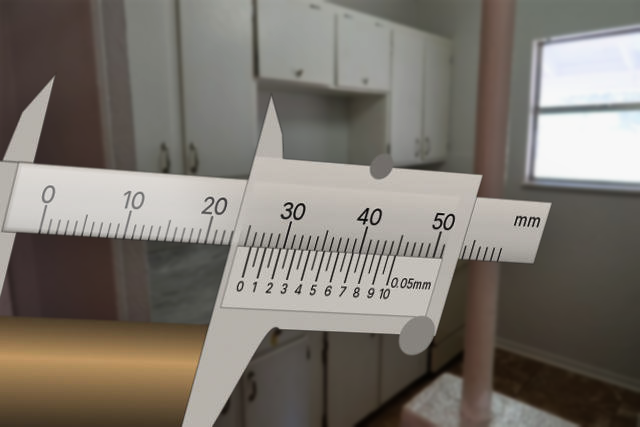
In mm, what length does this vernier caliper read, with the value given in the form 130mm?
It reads 25.8mm
